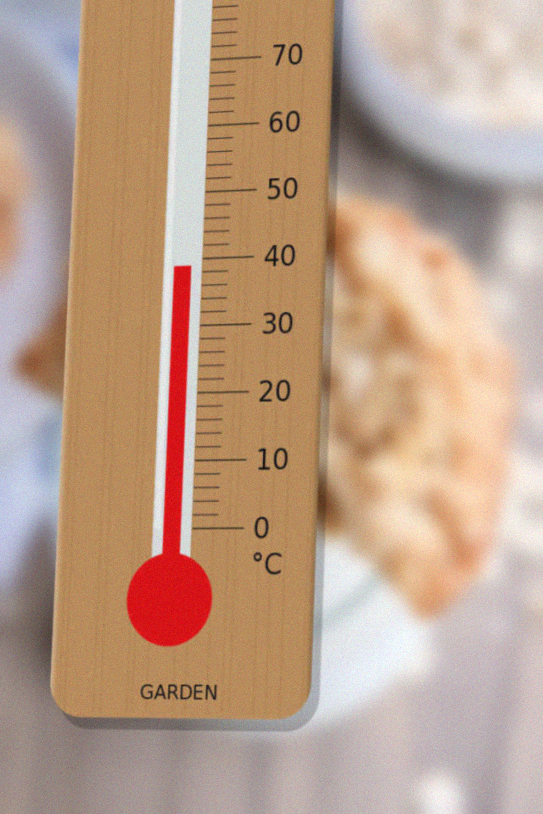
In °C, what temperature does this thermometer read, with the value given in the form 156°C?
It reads 39°C
